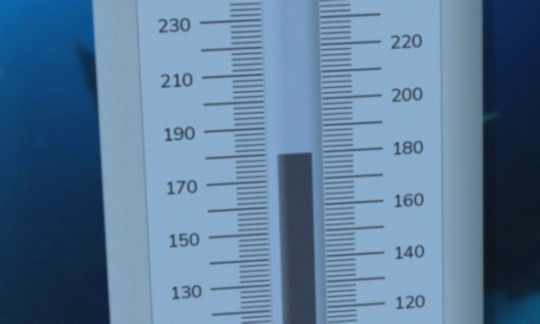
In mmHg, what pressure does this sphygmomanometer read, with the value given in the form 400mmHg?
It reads 180mmHg
